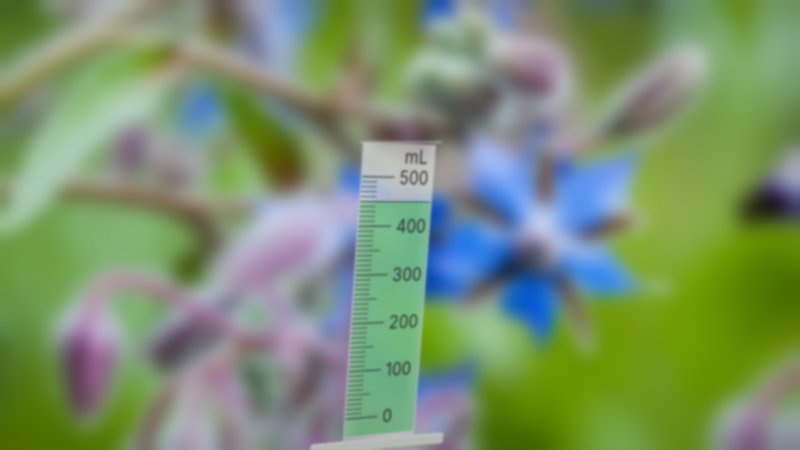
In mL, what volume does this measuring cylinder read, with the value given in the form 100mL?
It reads 450mL
